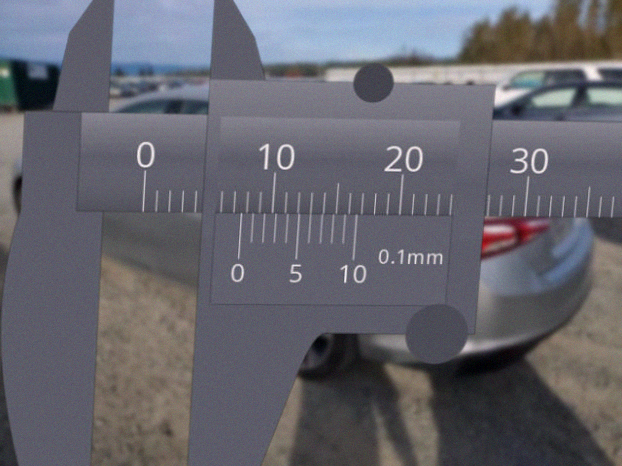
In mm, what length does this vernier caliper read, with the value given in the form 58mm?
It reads 7.6mm
